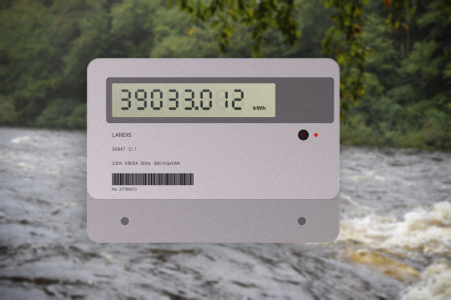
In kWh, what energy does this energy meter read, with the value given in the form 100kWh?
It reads 39033.012kWh
